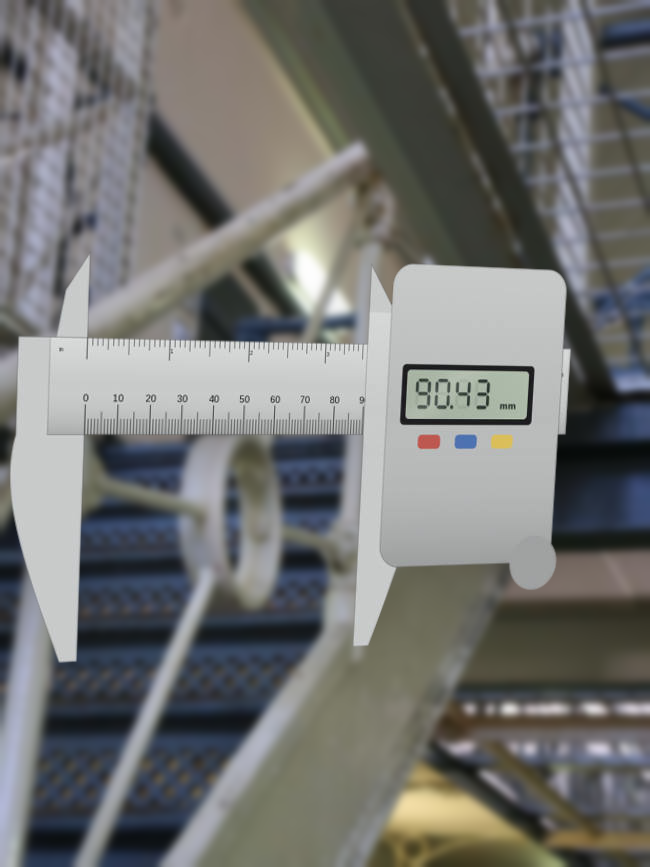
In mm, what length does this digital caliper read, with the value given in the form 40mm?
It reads 90.43mm
